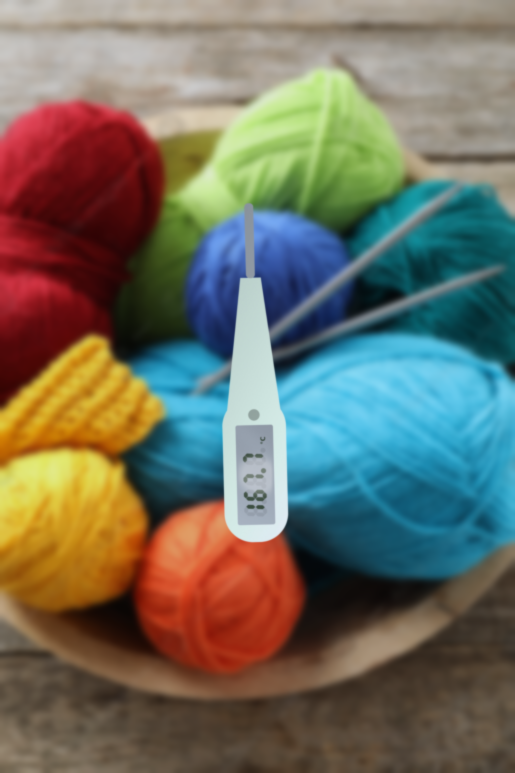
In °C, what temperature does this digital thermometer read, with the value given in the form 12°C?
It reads 167.7°C
